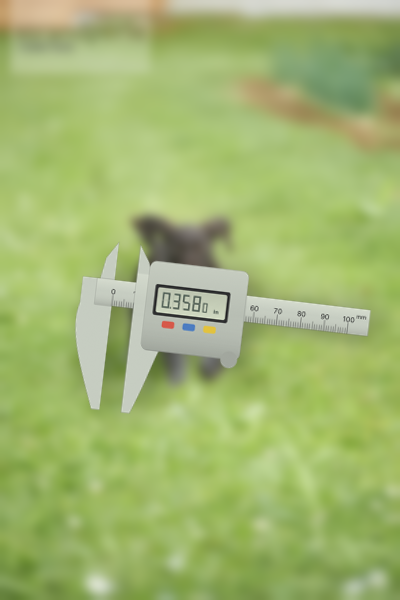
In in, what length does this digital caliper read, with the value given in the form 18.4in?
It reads 0.3580in
